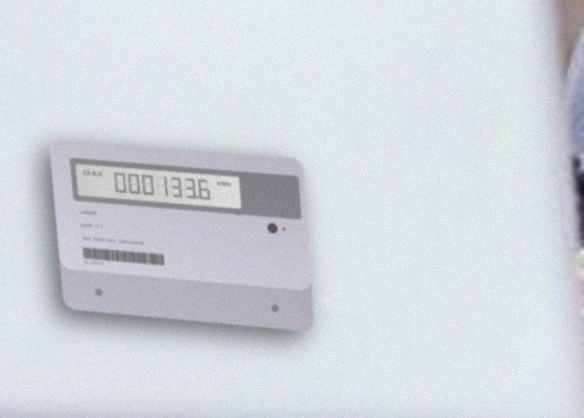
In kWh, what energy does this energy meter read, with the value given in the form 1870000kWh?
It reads 133.6kWh
